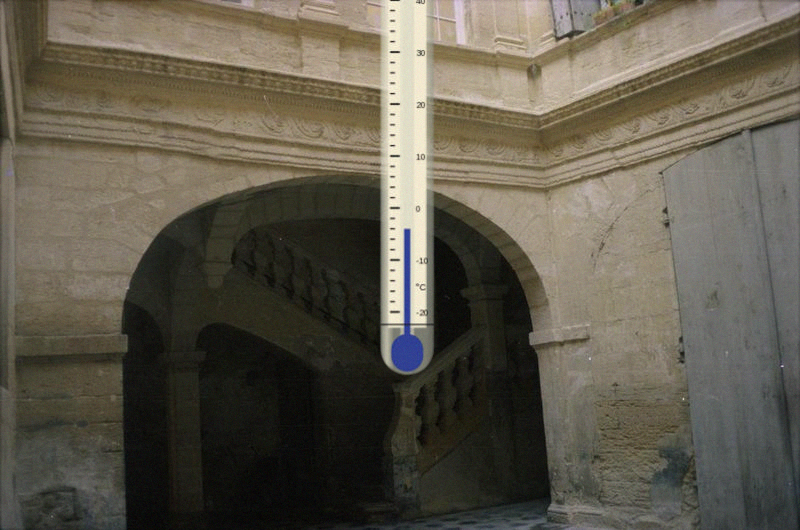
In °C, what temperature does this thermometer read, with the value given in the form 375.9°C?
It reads -4°C
